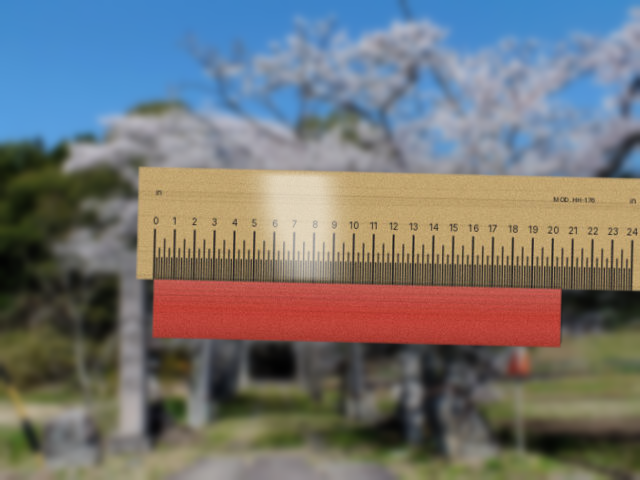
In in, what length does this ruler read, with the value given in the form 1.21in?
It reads 20.5in
